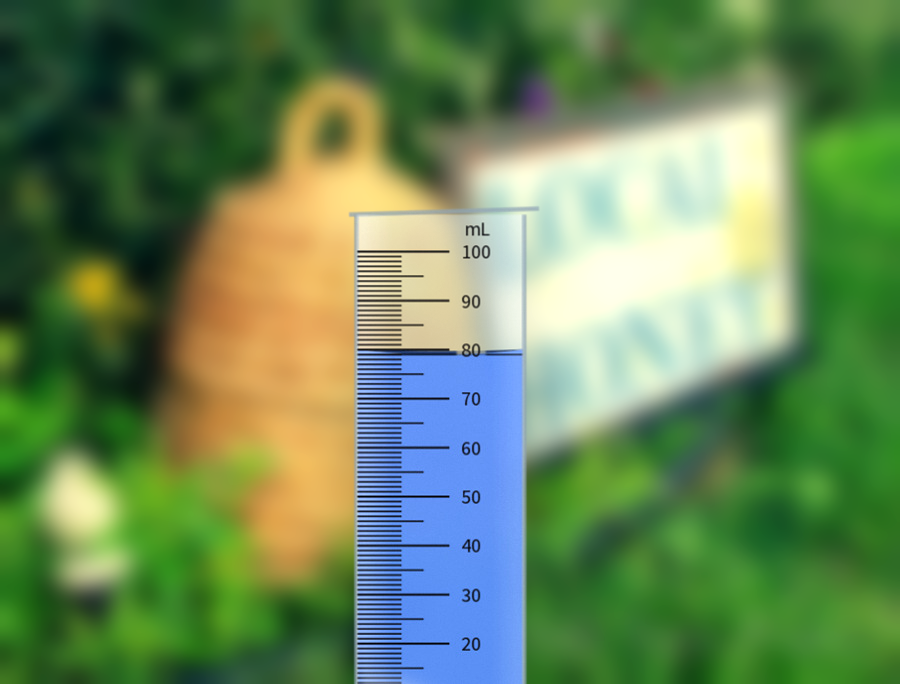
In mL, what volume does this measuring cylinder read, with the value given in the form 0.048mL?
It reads 79mL
